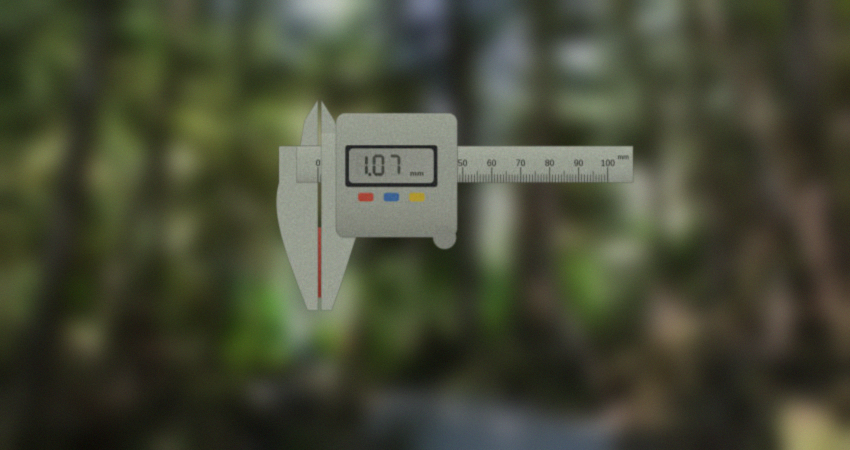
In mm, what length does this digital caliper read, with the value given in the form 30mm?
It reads 1.07mm
